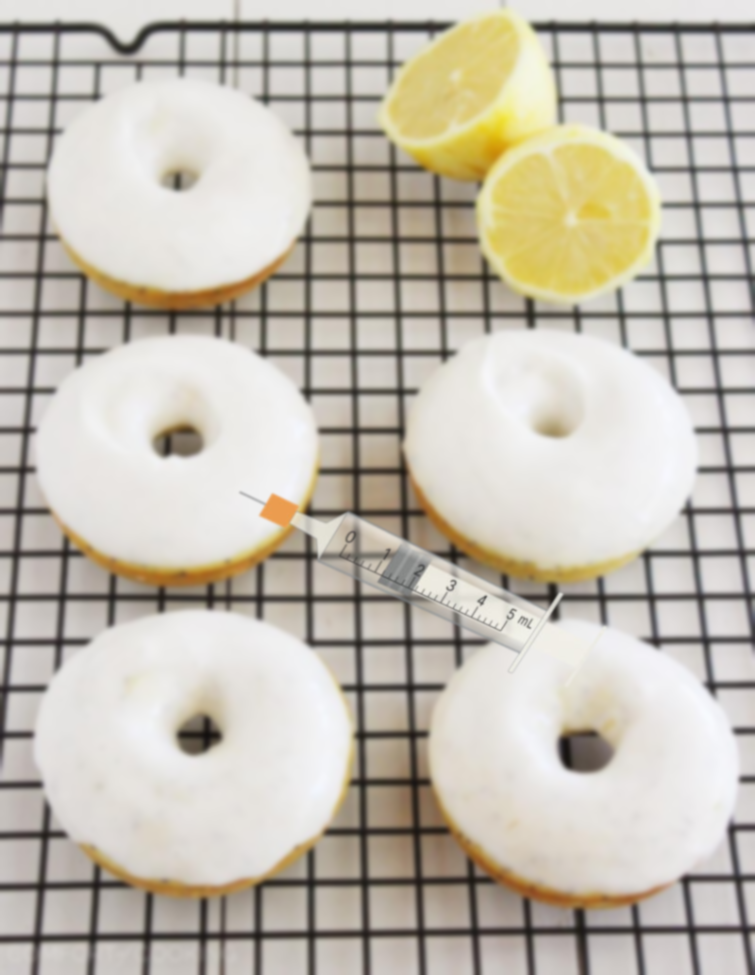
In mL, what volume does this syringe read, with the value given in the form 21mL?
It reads 1.2mL
